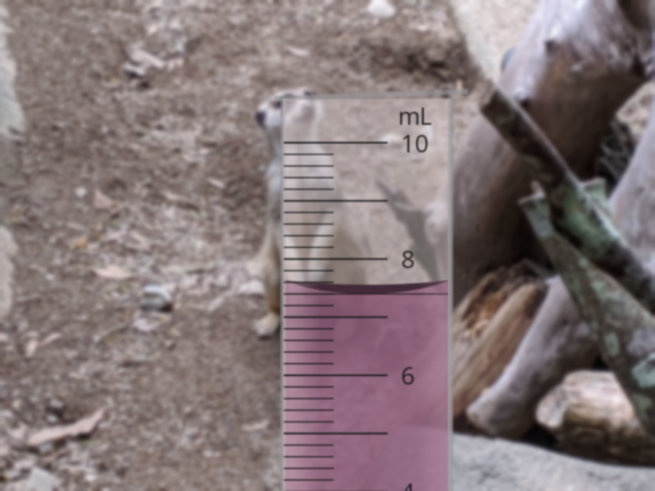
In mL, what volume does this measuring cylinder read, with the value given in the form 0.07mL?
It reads 7.4mL
